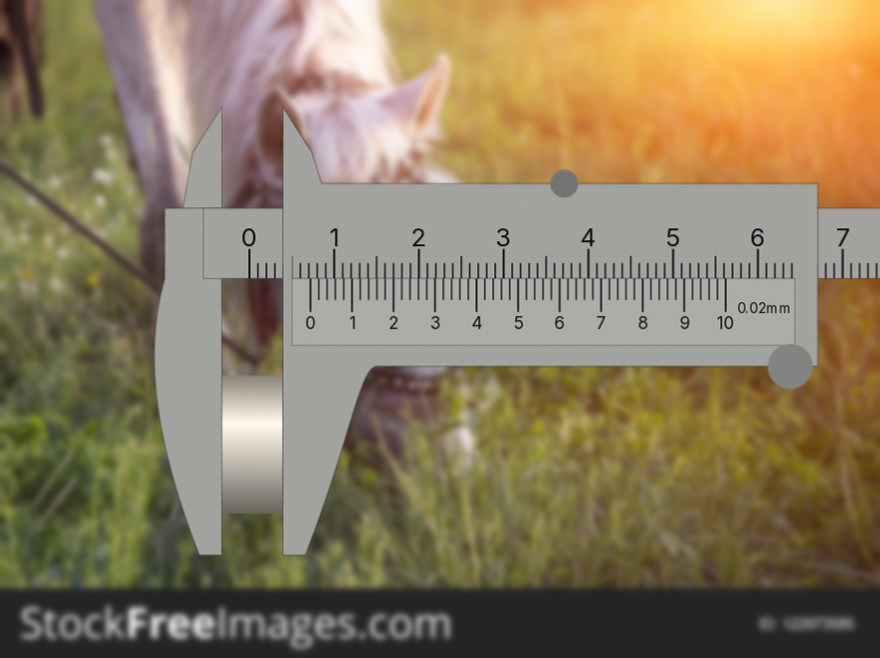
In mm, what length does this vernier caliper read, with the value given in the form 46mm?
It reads 7.2mm
